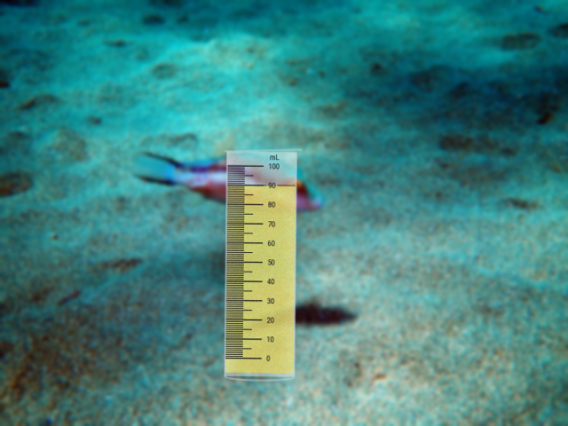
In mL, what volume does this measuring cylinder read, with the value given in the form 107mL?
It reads 90mL
